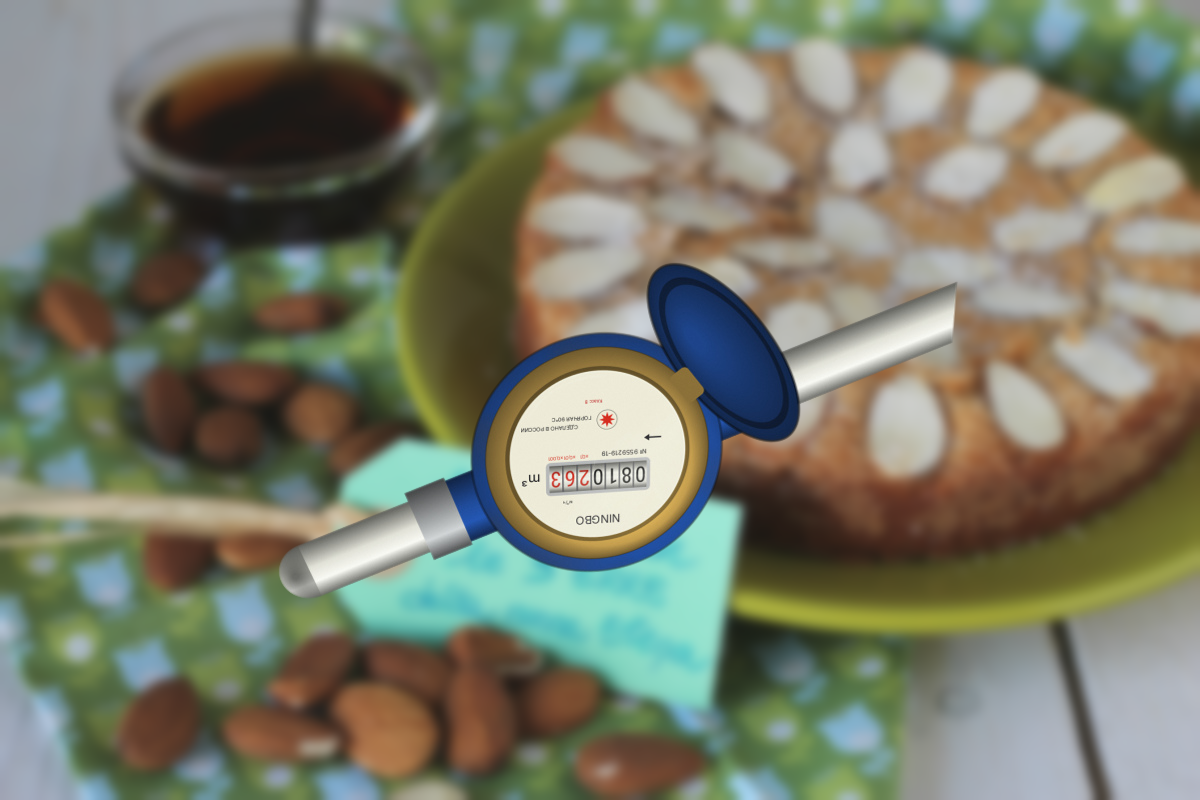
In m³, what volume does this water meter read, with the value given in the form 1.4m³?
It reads 810.263m³
